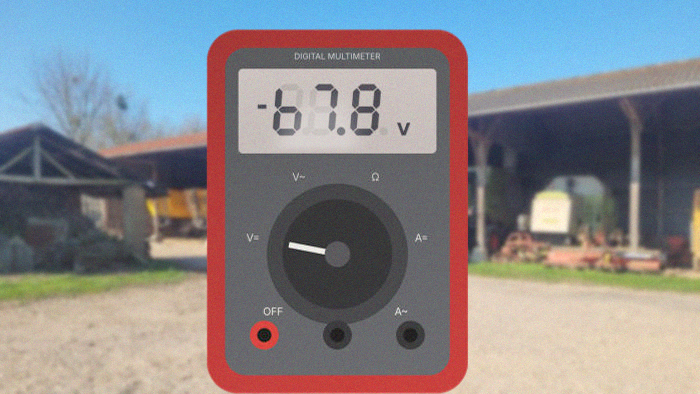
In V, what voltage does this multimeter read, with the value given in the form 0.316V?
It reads -67.8V
